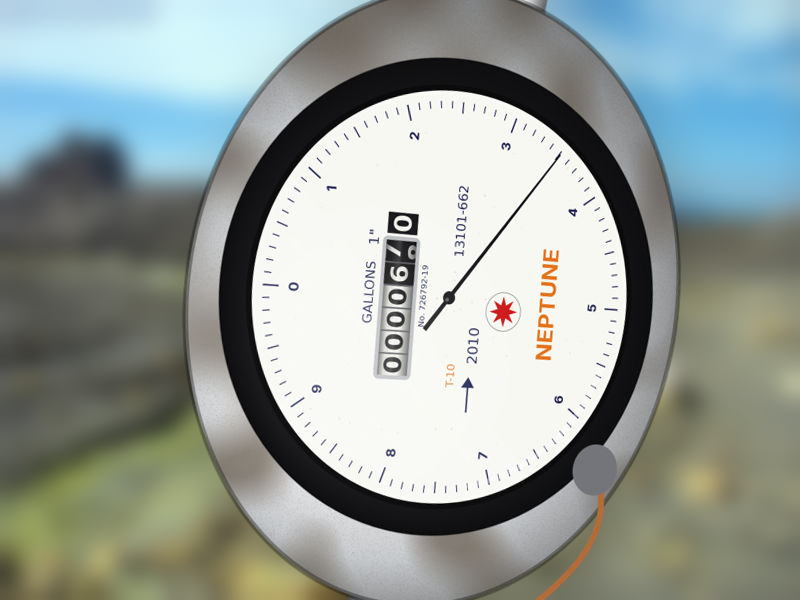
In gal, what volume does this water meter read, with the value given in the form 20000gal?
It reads 673.5gal
